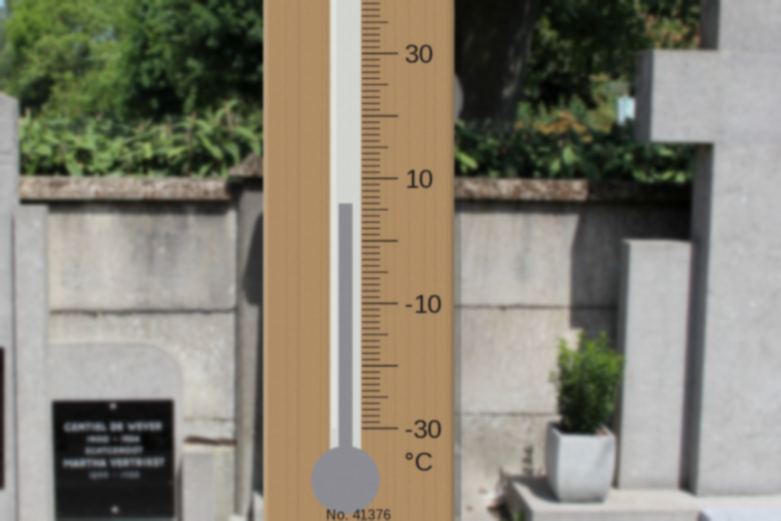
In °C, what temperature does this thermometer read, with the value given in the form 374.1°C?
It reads 6°C
